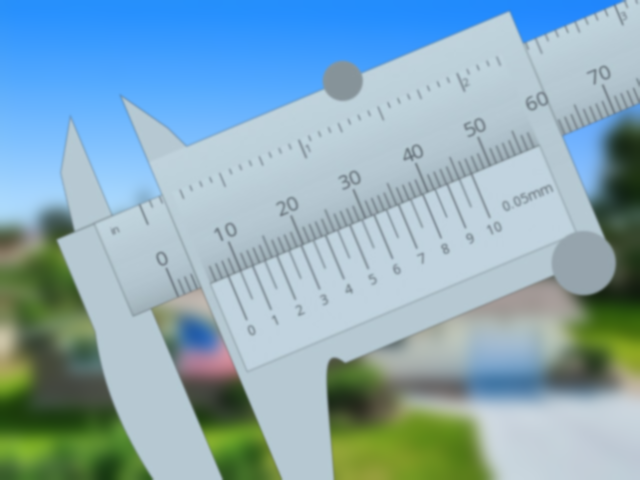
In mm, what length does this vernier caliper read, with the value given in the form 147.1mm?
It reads 8.0mm
